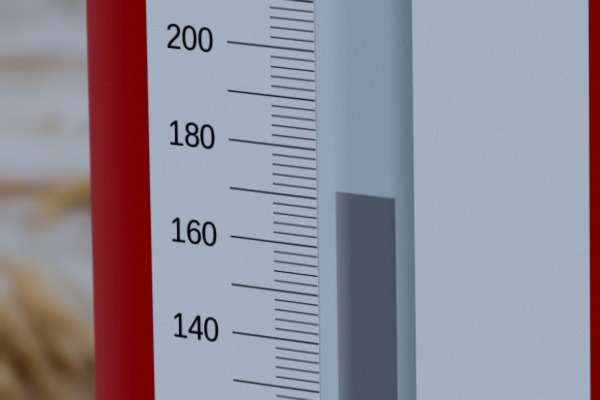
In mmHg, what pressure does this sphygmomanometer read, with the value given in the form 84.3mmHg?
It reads 172mmHg
